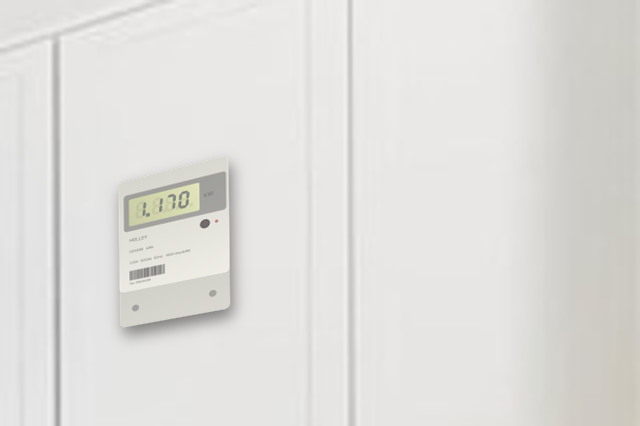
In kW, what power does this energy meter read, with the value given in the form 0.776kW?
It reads 1.170kW
